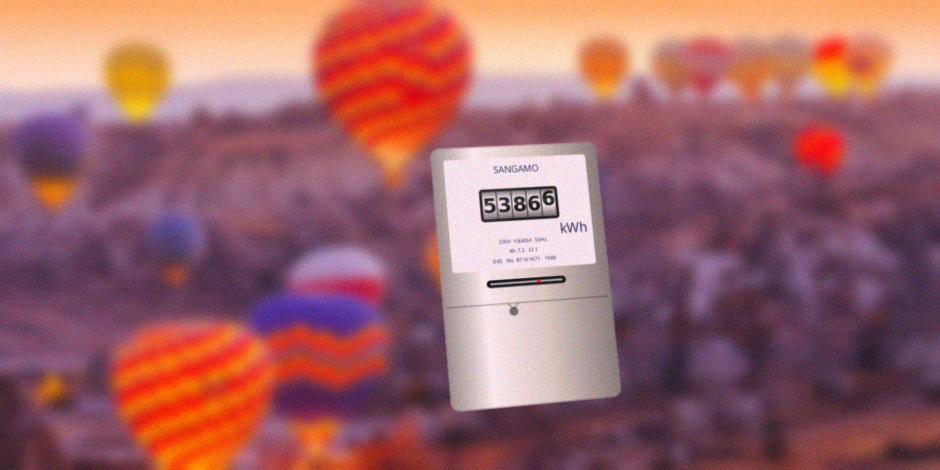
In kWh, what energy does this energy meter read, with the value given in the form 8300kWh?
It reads 53866kWh
